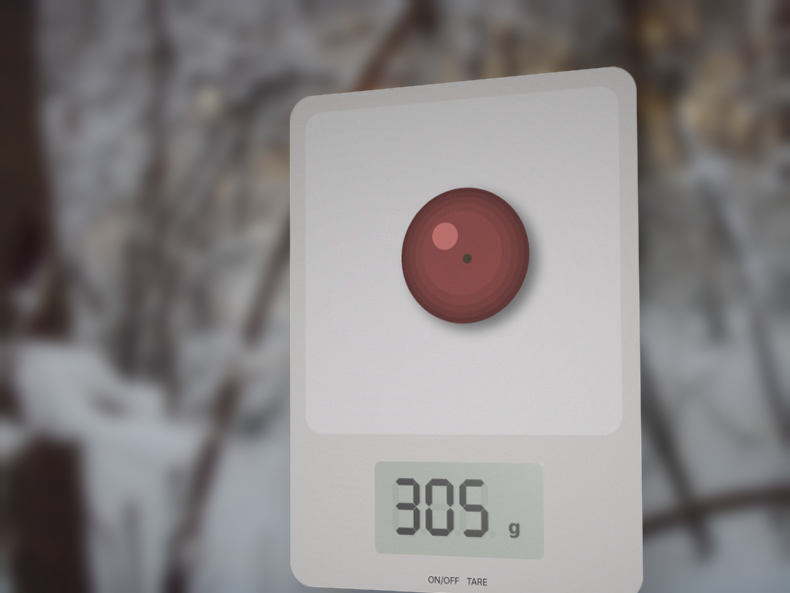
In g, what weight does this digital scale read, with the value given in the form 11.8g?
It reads 305g
